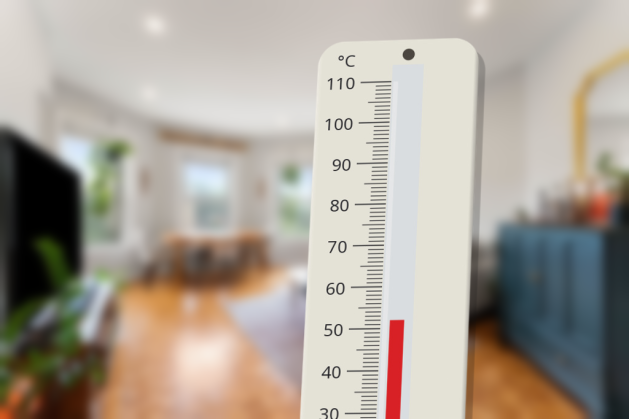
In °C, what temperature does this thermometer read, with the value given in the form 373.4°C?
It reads 52°C
